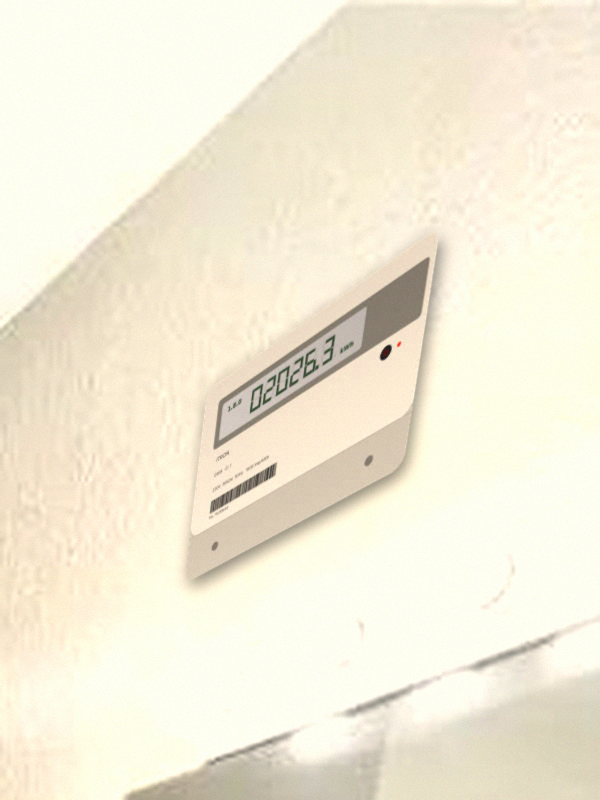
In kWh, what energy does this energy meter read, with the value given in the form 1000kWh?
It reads 2026.3kWh
